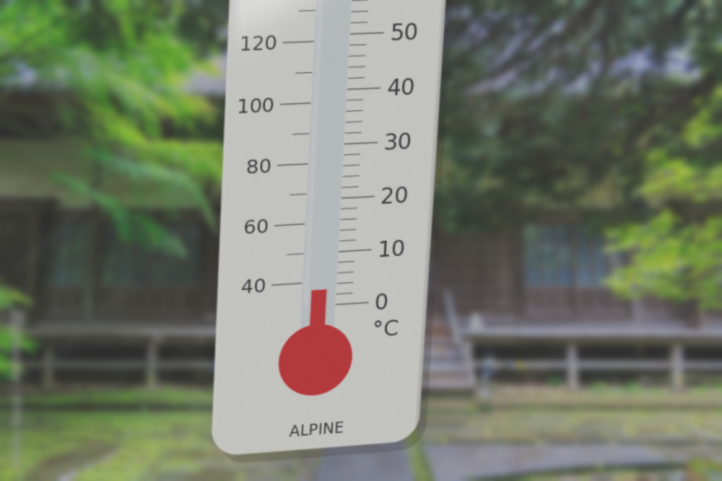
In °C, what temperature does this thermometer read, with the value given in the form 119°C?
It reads 3°C
